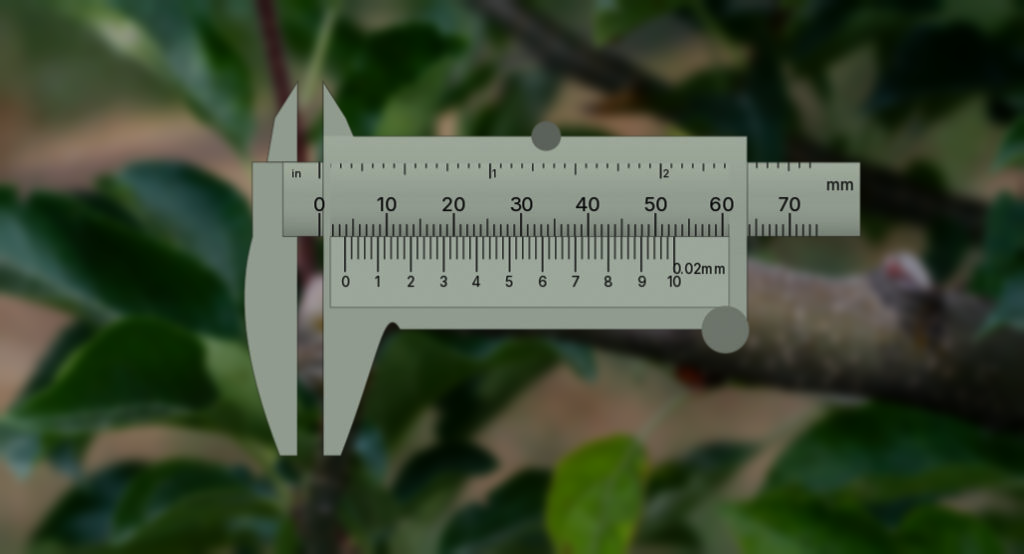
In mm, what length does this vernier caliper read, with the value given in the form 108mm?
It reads 3.8mm
